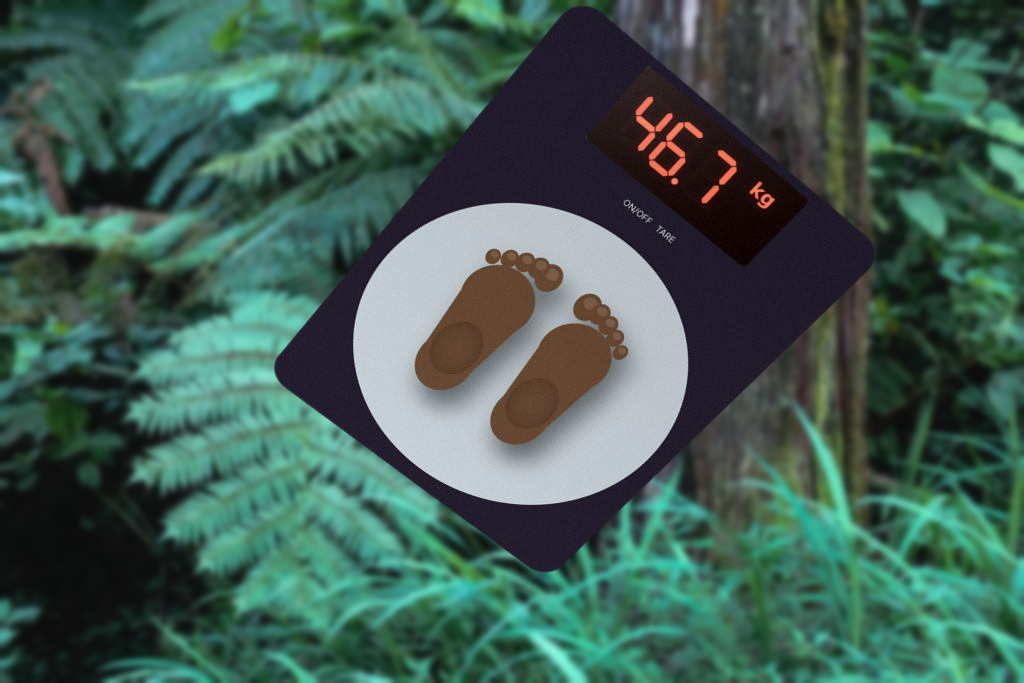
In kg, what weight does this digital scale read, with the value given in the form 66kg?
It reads 46.7kg
